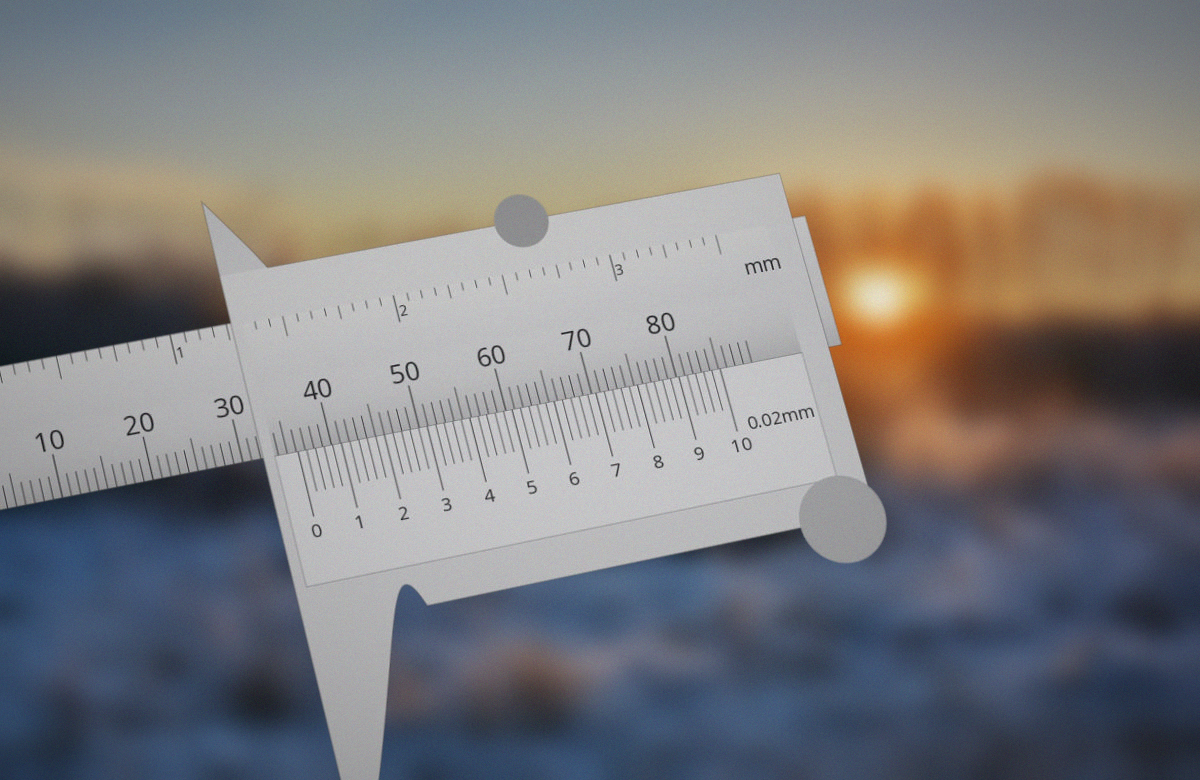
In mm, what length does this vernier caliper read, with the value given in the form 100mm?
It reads 36.2mm
